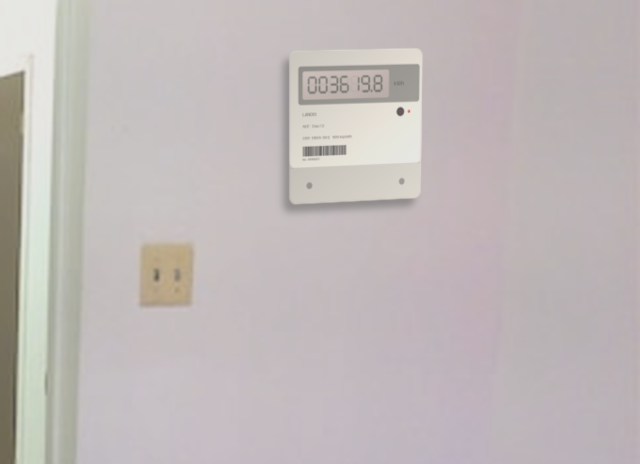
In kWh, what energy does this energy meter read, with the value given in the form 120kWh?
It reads 3619.8kWh
